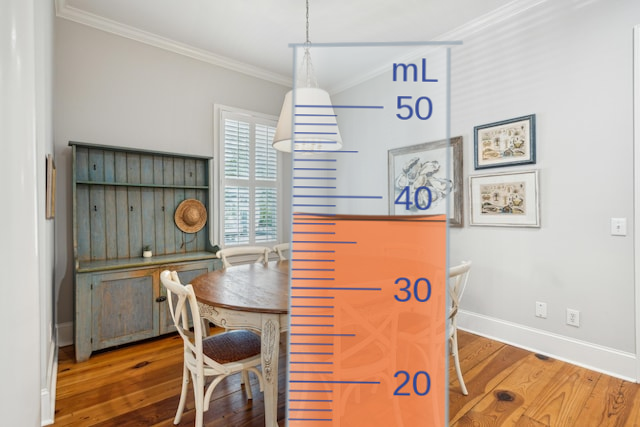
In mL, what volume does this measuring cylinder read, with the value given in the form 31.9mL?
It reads 37.5mL
